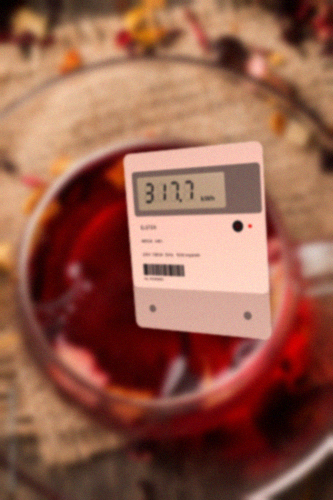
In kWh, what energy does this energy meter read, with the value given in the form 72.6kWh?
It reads 317.7kWh
